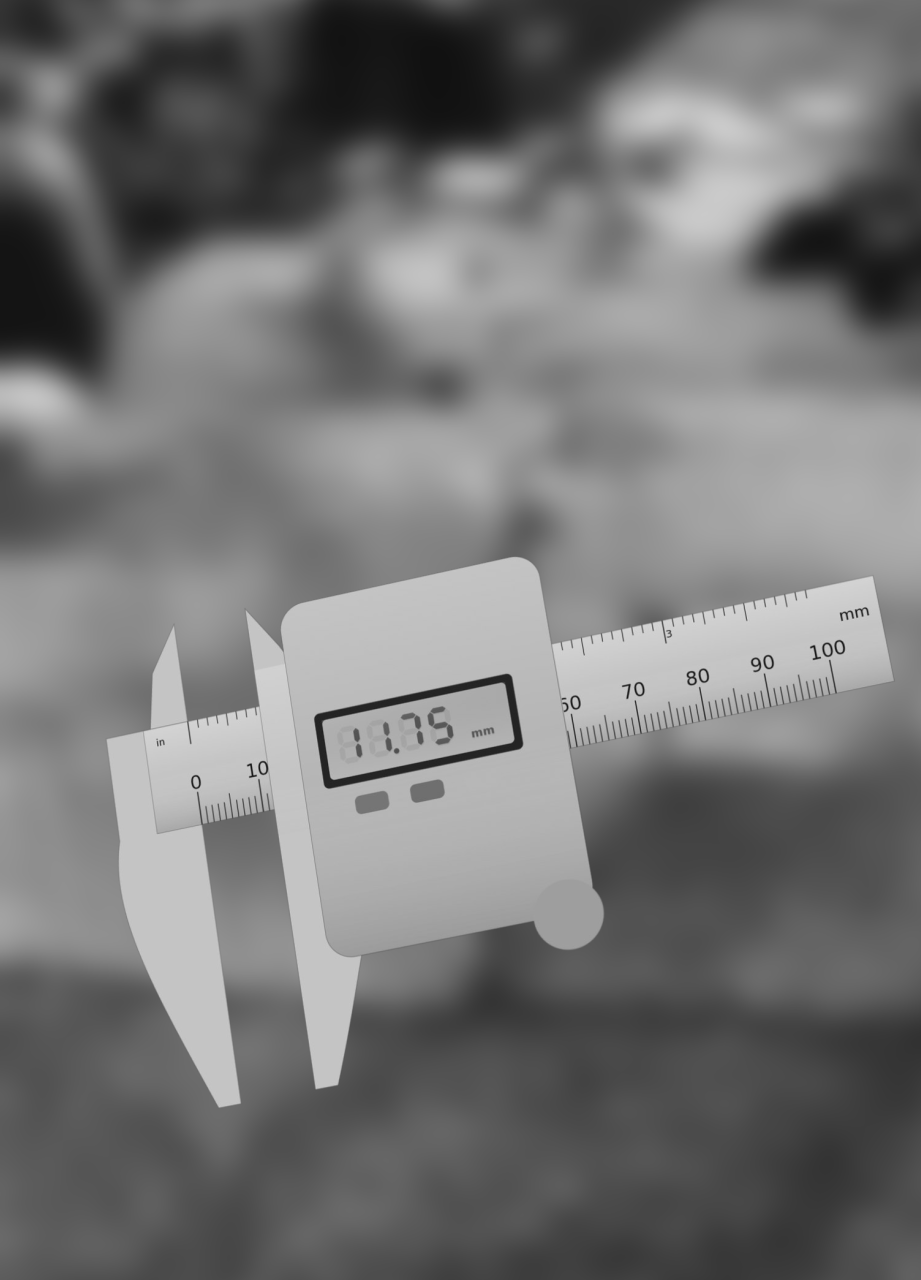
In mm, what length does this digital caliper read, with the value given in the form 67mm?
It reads 11.75mm
